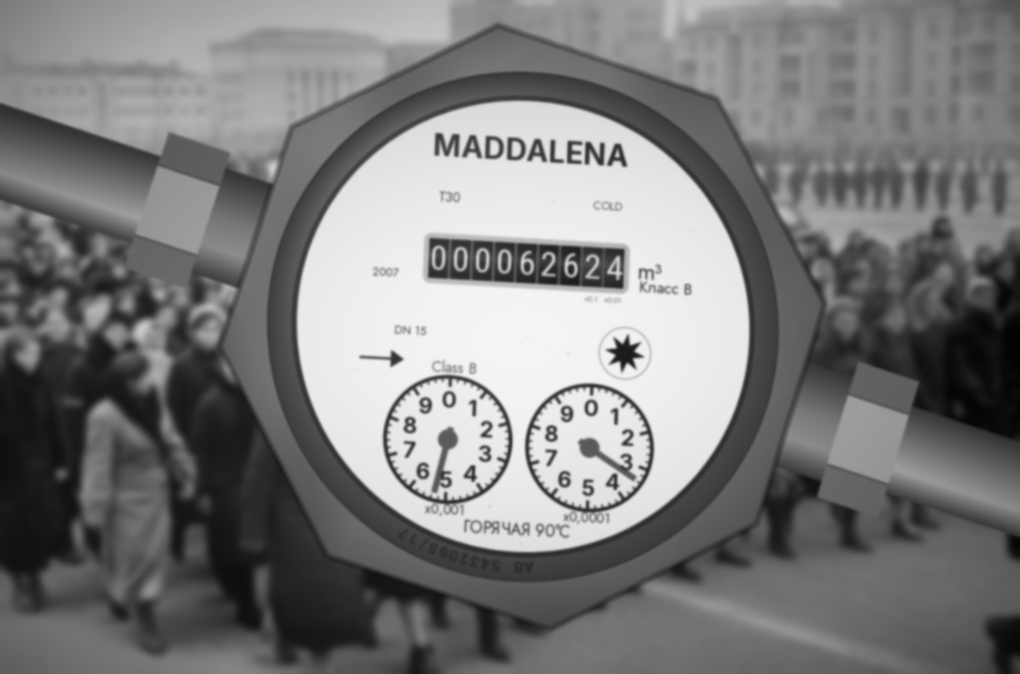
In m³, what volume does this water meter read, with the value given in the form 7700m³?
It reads 626.2453m³
